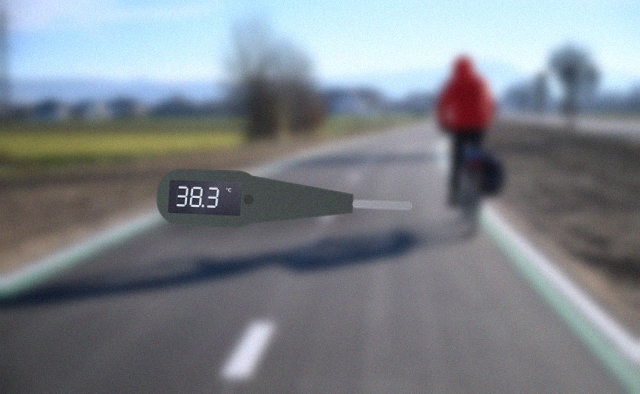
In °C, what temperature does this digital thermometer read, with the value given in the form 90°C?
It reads 38.3°C
